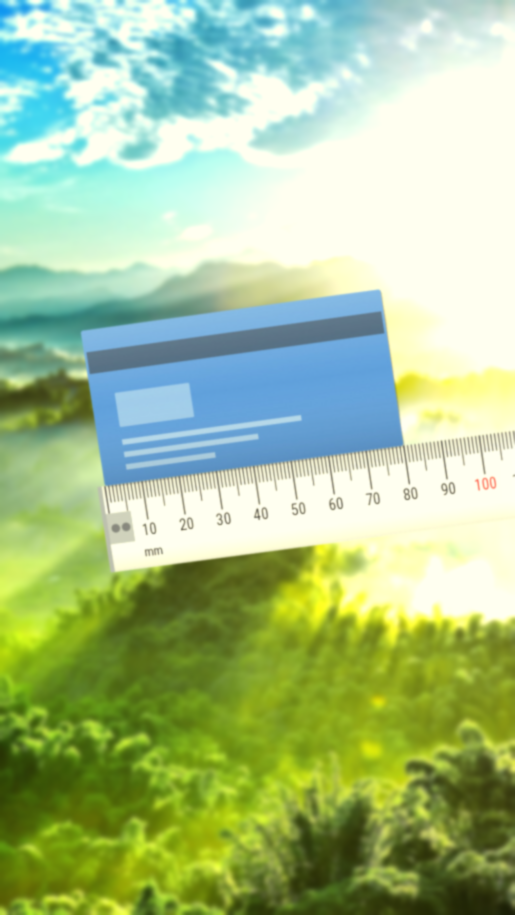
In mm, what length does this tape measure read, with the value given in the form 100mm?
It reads 80mm
